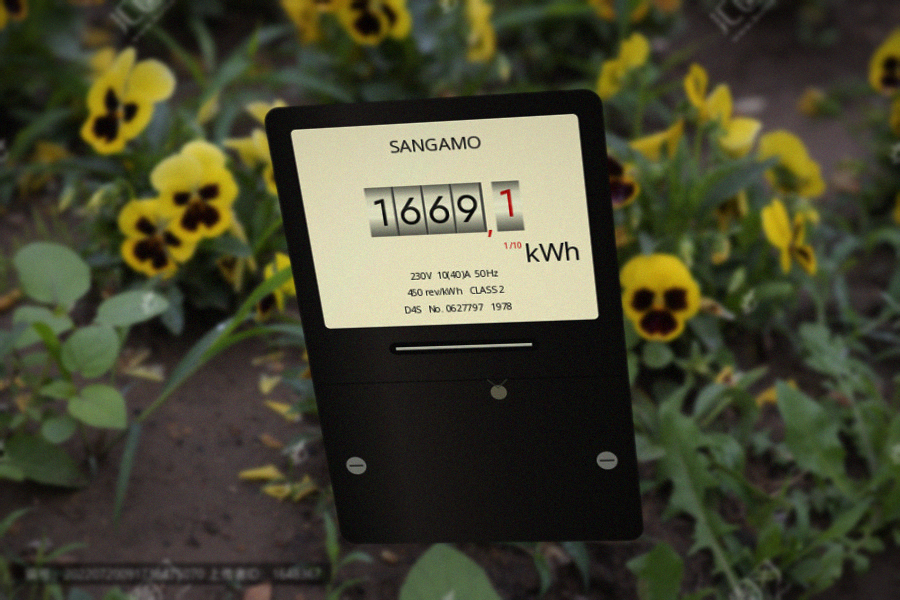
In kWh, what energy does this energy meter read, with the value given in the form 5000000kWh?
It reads 1669.1kWh
